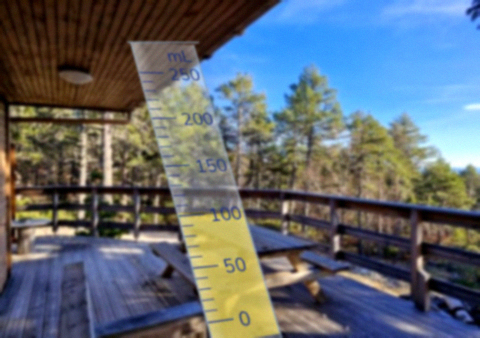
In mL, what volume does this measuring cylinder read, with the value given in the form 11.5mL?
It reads 100mL
